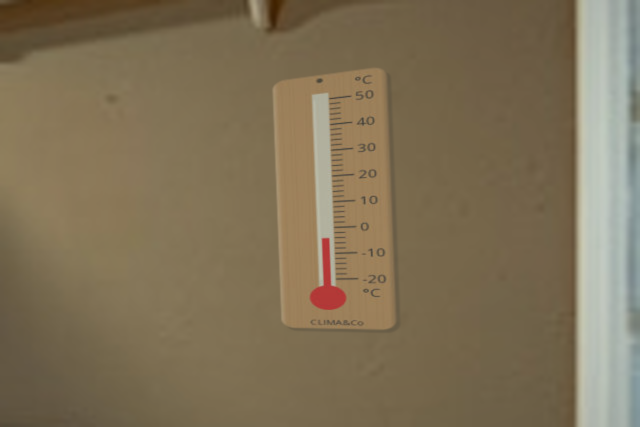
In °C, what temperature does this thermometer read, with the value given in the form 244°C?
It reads -4°C
